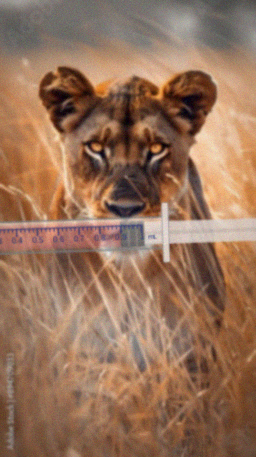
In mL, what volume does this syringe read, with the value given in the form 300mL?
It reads 0.9mL
